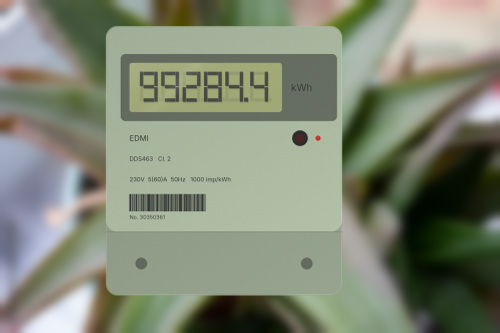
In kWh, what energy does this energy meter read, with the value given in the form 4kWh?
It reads 99284.4kWh
